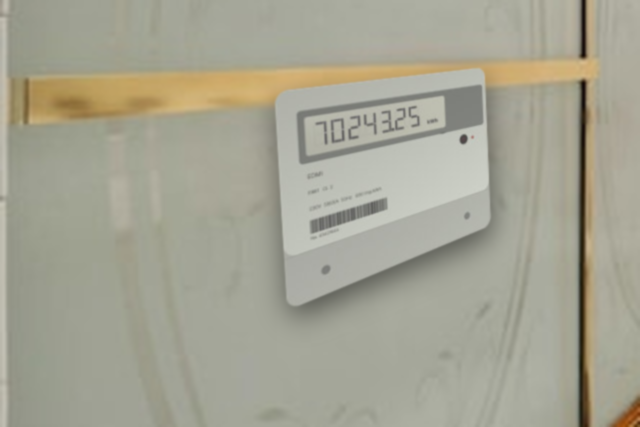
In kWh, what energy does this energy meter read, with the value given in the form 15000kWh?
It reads 70243.25kWh
